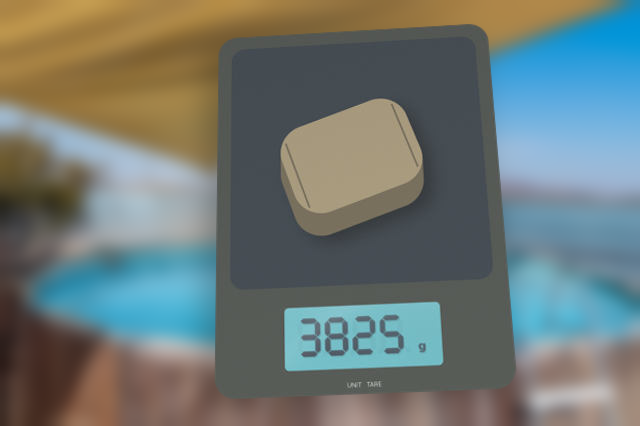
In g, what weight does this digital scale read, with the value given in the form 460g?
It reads 3825g
